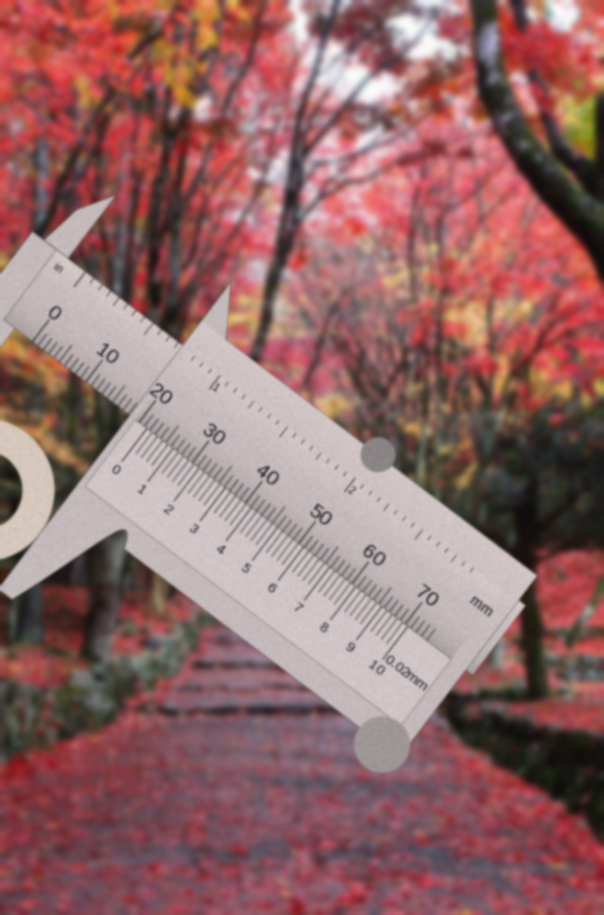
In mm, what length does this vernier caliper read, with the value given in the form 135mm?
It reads 21.5mm
